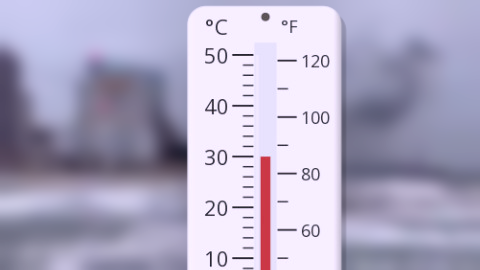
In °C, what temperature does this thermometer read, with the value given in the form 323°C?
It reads 30°C
